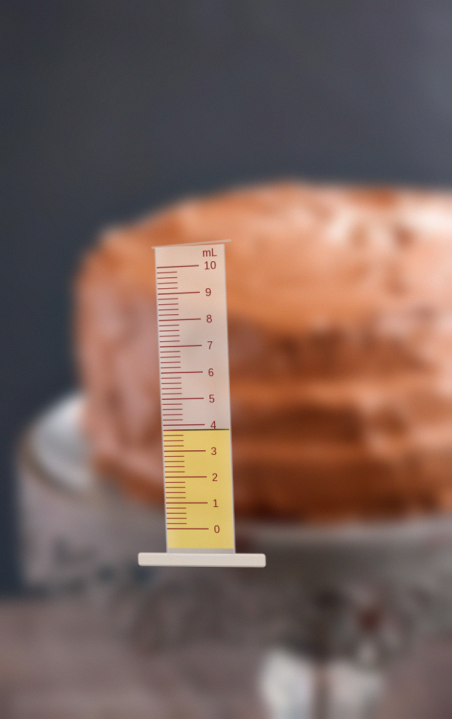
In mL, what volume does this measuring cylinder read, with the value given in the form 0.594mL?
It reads 3.8mL
